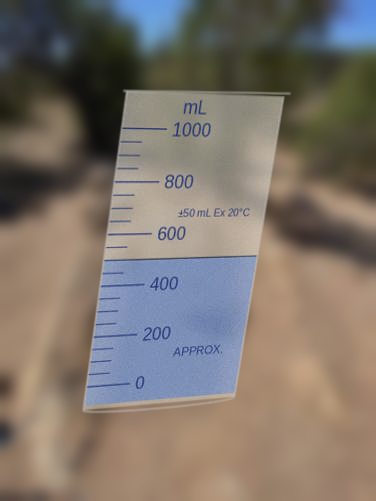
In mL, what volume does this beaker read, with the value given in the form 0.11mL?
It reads 500mL
